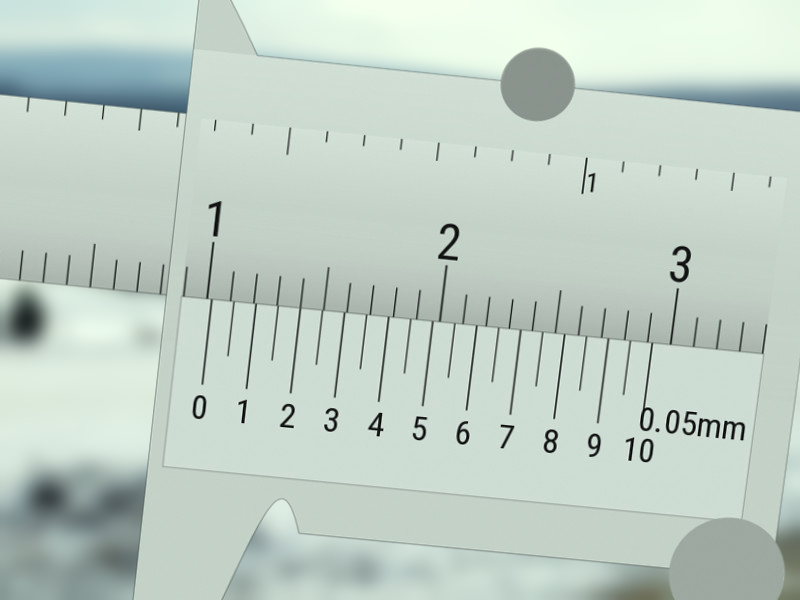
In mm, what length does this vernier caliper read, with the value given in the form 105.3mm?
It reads 10.20mm
